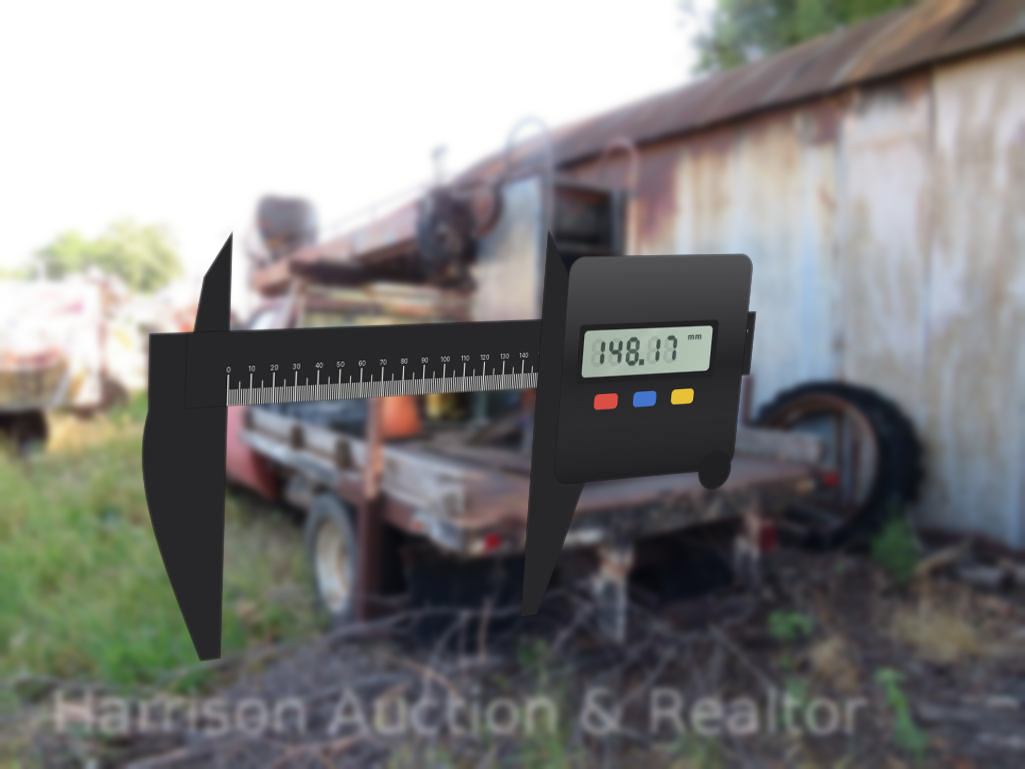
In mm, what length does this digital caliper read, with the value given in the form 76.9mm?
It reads 148.17mm
